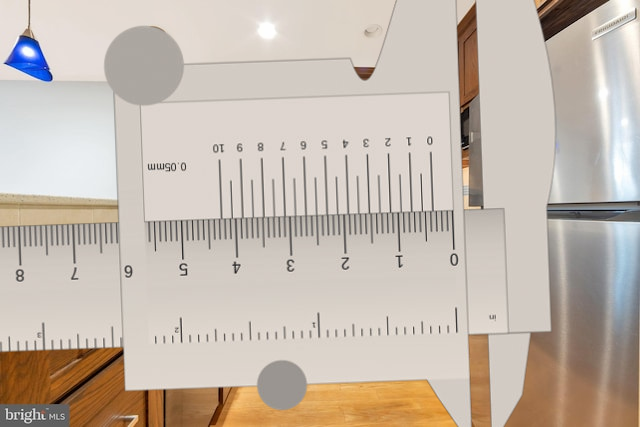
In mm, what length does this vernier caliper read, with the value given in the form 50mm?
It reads 3.6mm
